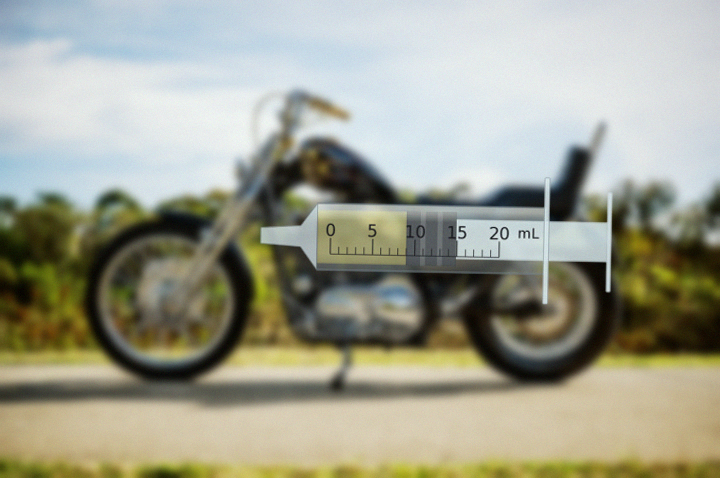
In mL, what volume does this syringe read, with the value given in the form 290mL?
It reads 9mL
